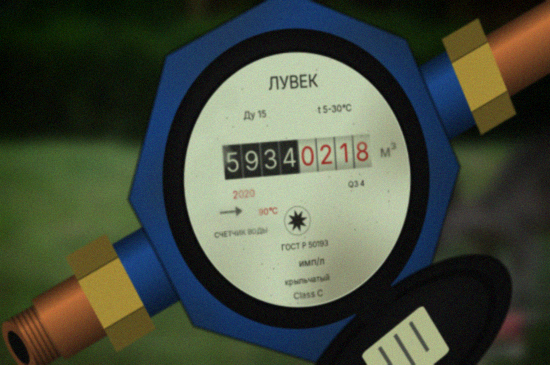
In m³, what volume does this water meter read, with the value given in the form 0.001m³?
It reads 5934.0218m³
